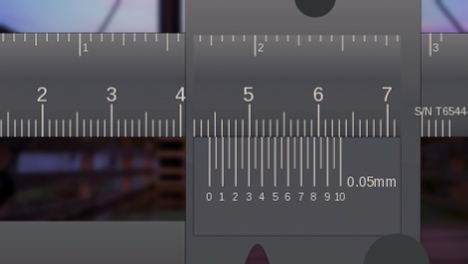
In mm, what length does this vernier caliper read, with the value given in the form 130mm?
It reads 44.2mm
